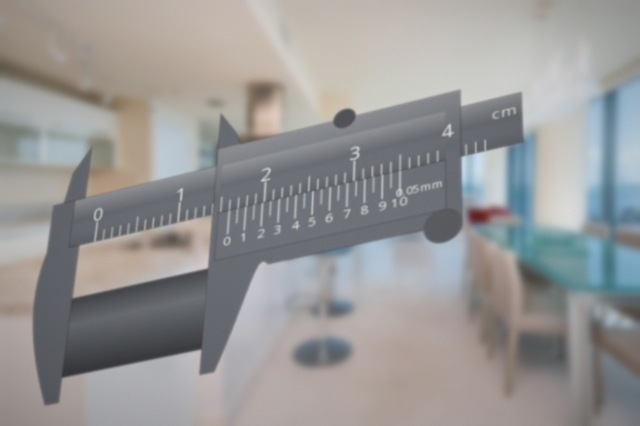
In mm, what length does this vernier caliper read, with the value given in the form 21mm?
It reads 16.0mm
